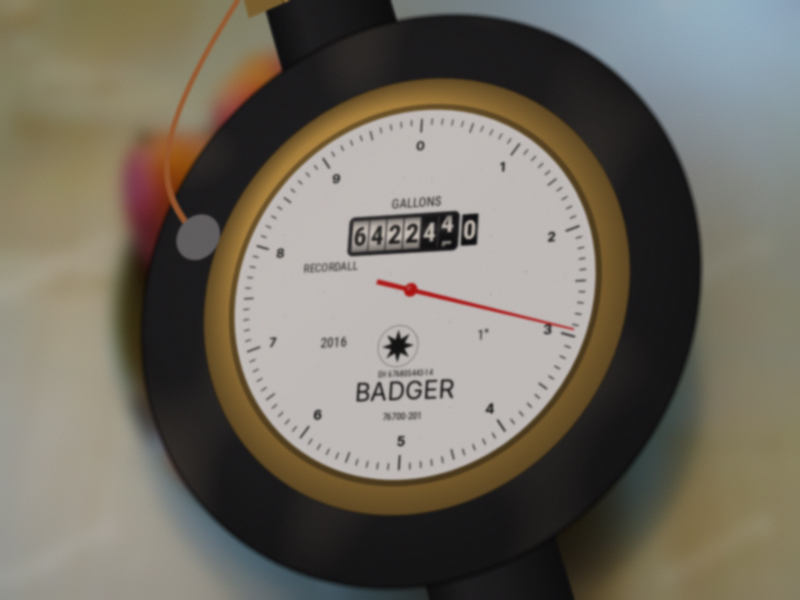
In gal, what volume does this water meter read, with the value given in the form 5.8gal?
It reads 6422442.9gal
